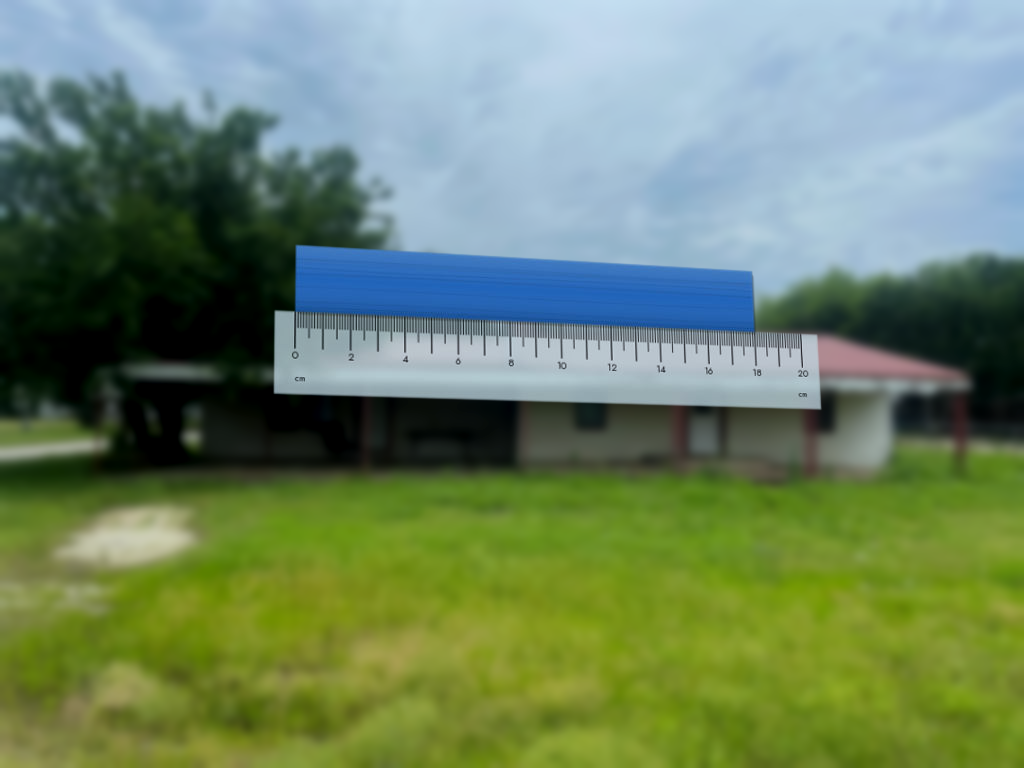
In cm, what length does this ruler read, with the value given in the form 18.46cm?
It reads 18cm
